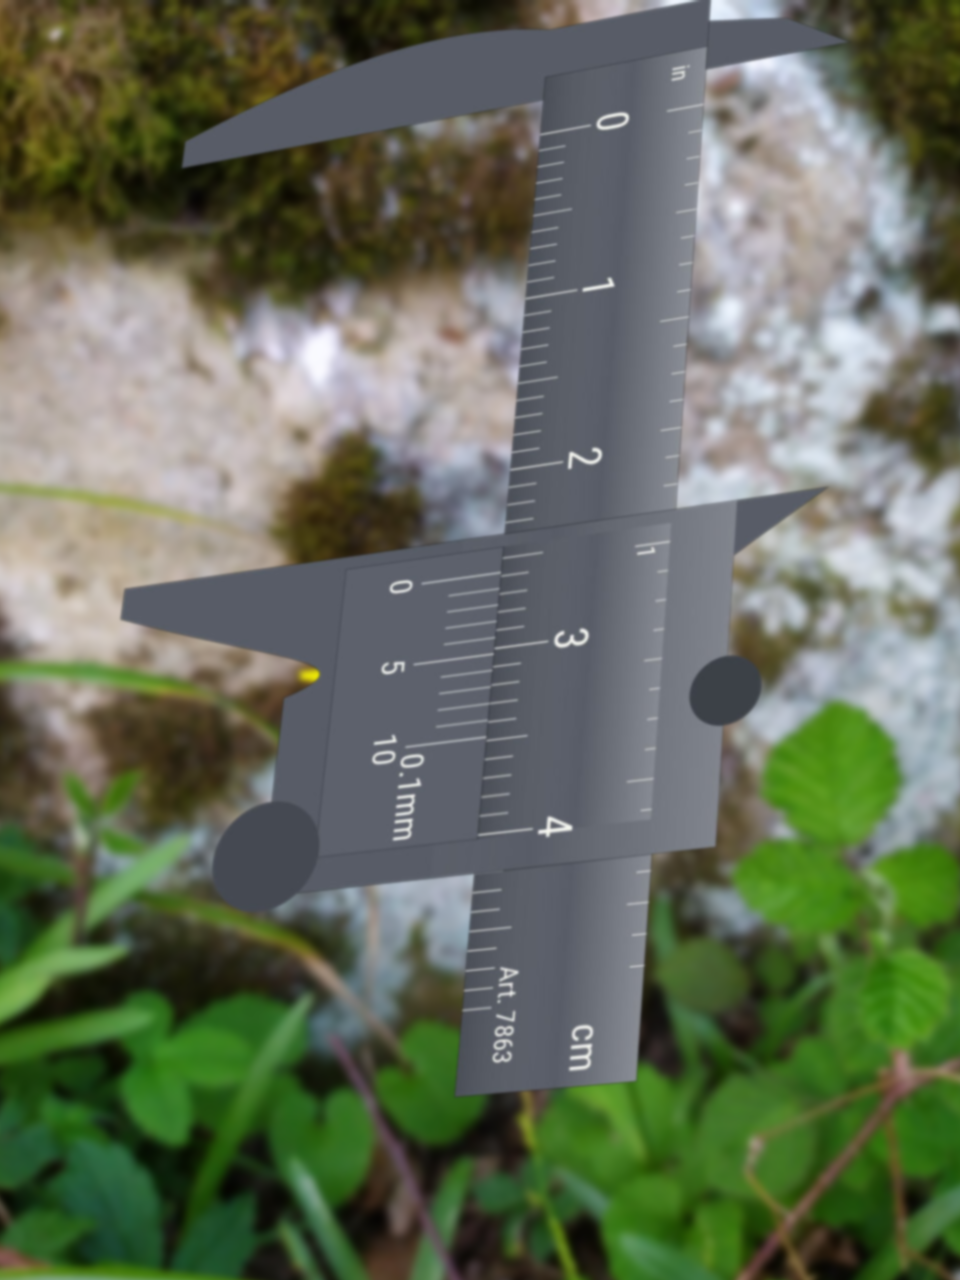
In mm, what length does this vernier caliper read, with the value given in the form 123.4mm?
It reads 25.8mm
